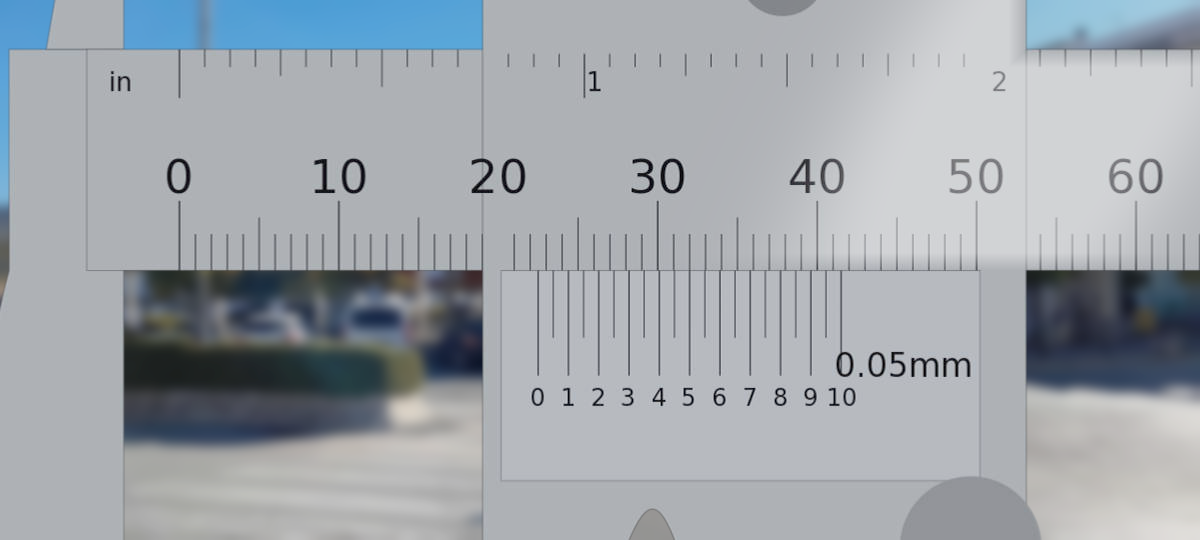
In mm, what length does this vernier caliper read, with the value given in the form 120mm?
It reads 22.5mm
